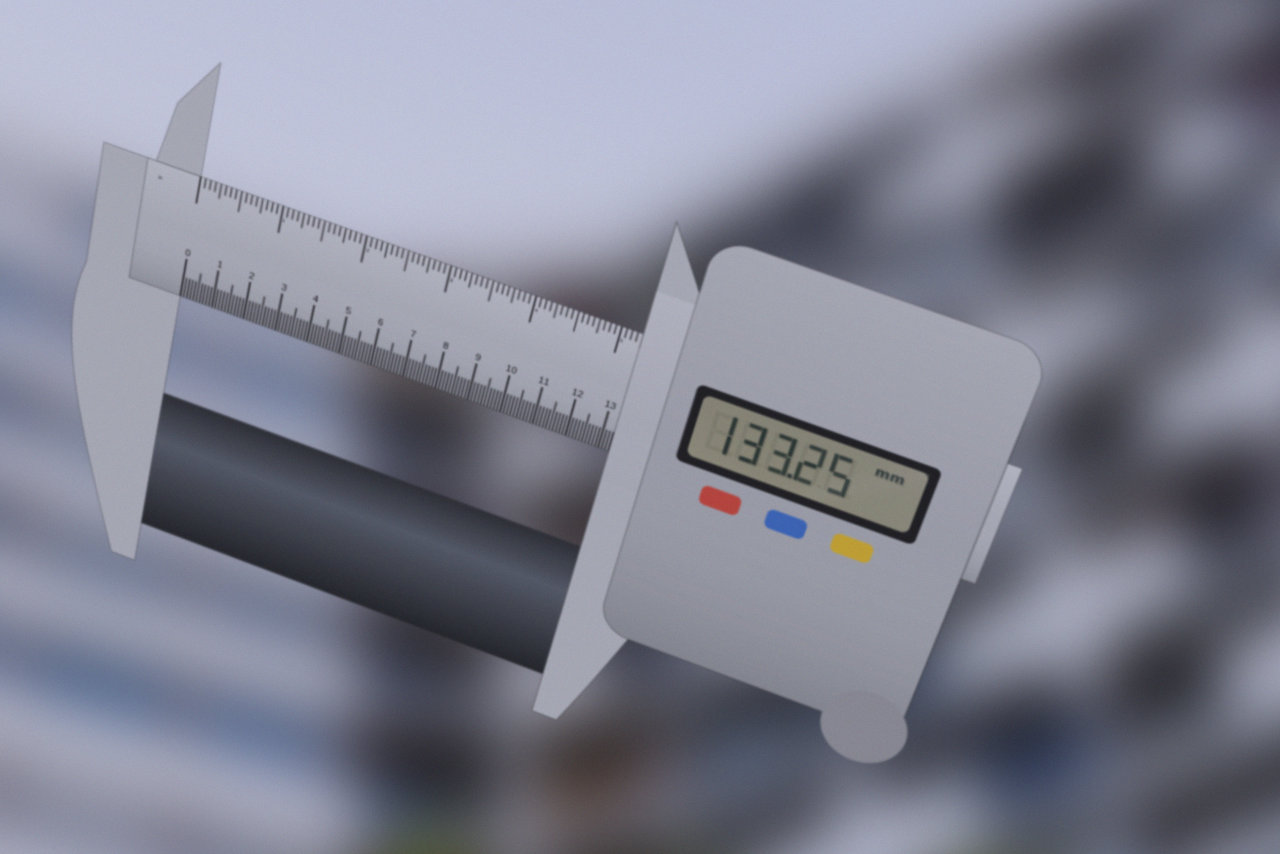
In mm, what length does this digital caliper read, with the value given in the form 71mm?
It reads 133.25mm
